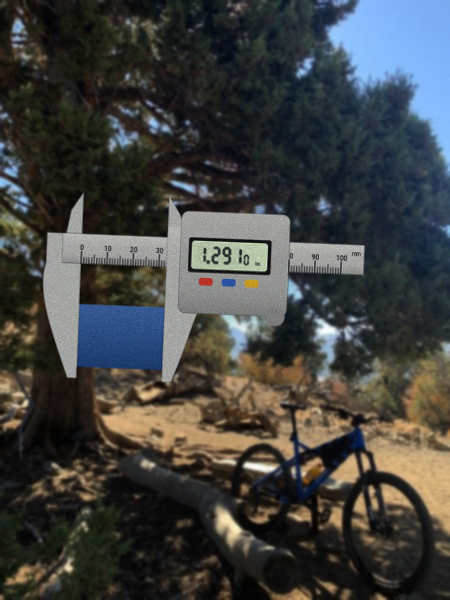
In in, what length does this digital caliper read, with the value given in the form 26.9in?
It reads 1.2910in
